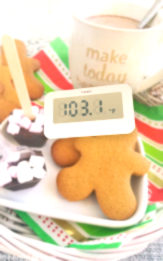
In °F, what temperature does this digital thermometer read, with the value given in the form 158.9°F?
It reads 103.1°F
